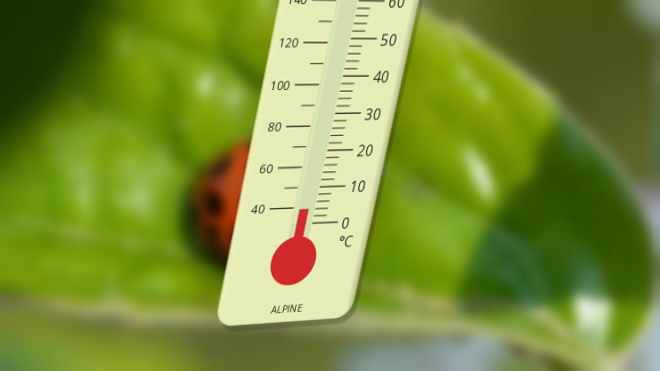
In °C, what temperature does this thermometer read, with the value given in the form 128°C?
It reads 4°C
